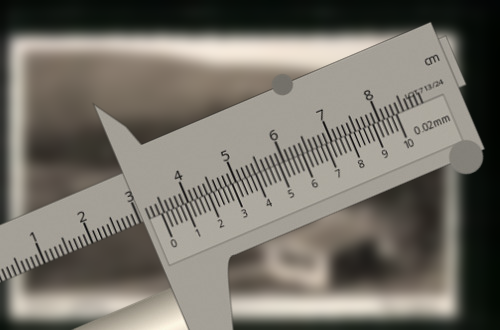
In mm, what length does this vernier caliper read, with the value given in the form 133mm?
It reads 34.5mm
